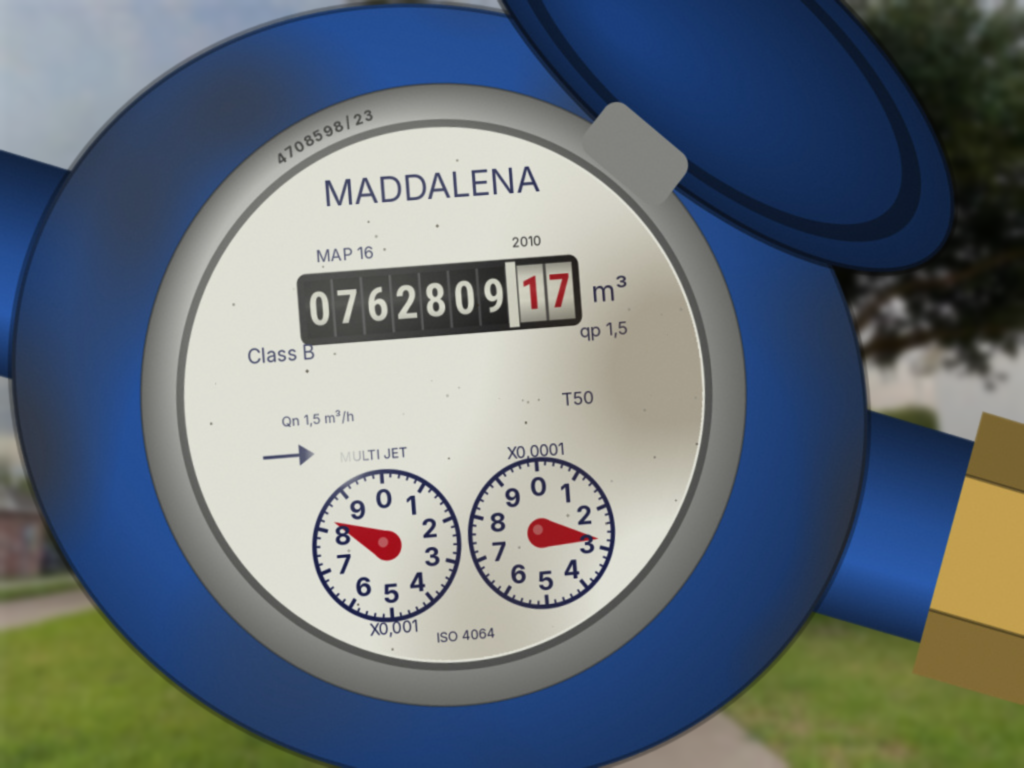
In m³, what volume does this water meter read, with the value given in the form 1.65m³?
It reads 762809.1782m³
